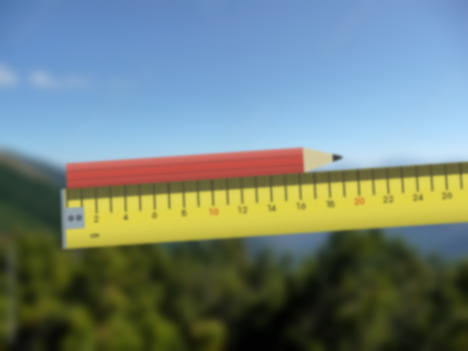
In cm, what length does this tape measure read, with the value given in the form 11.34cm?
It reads 19cm
